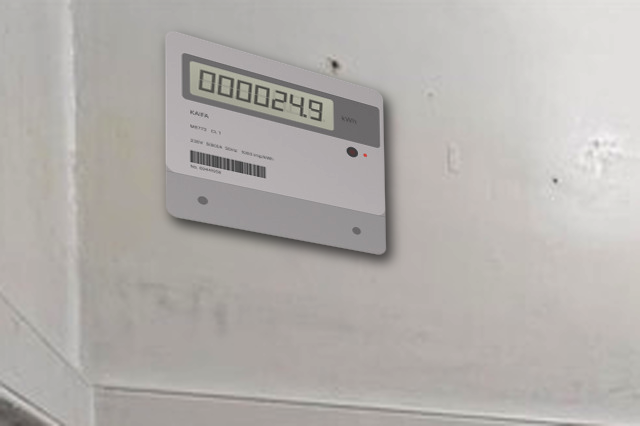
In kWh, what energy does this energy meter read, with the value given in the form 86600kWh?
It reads 24.9kWh
